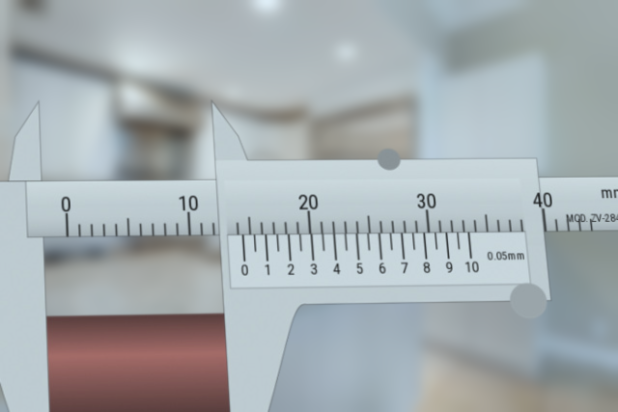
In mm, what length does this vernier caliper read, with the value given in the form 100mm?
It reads 14.4mm
